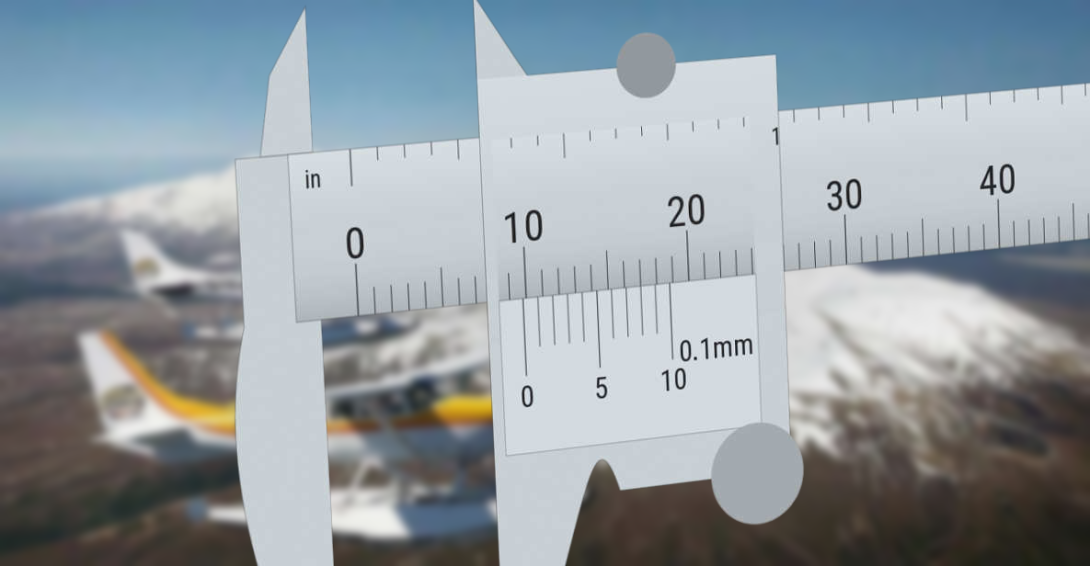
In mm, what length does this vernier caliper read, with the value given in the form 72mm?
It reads 9.8mm
